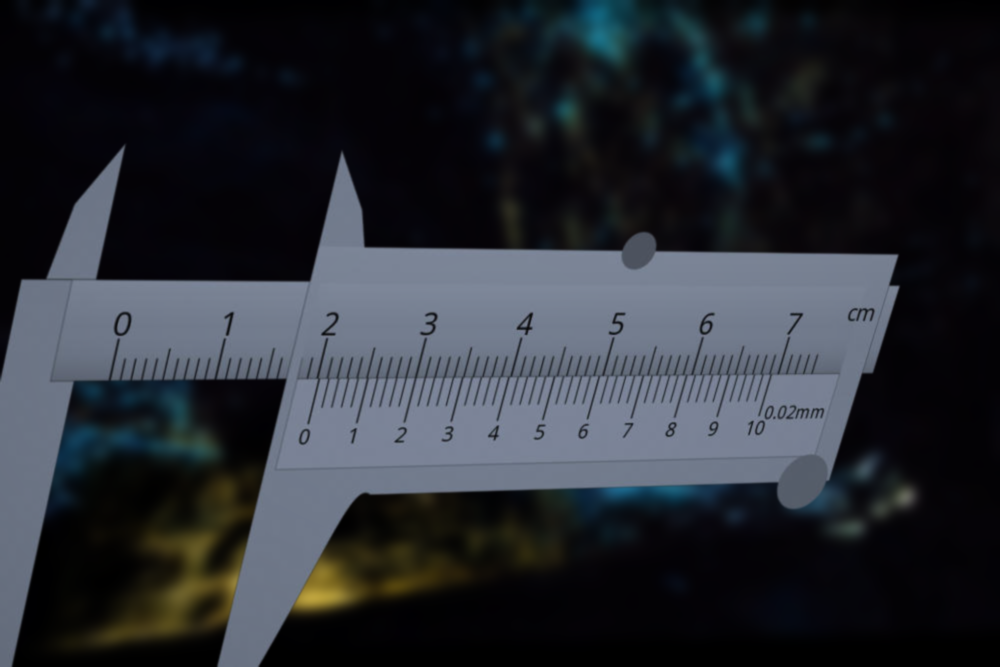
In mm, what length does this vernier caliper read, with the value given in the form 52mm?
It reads 20.2mm
